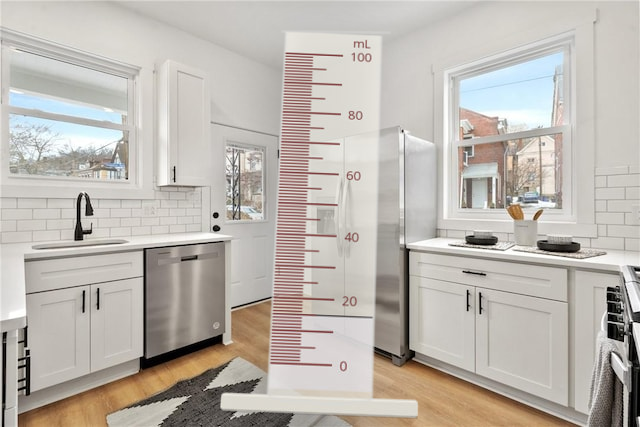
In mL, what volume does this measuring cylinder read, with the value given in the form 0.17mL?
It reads 15mL
